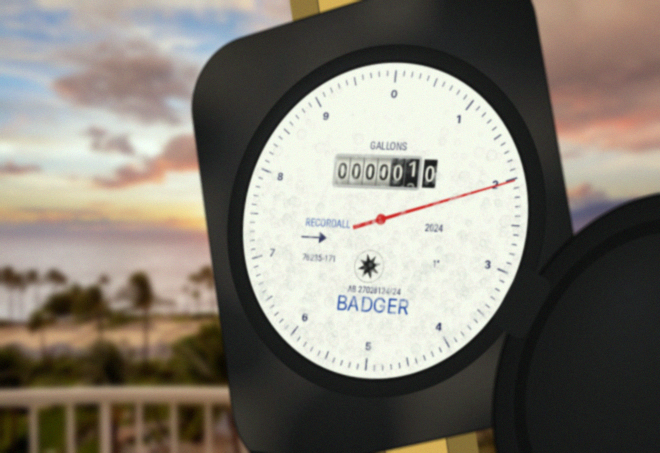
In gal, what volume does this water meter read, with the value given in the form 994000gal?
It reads 12.0gal
